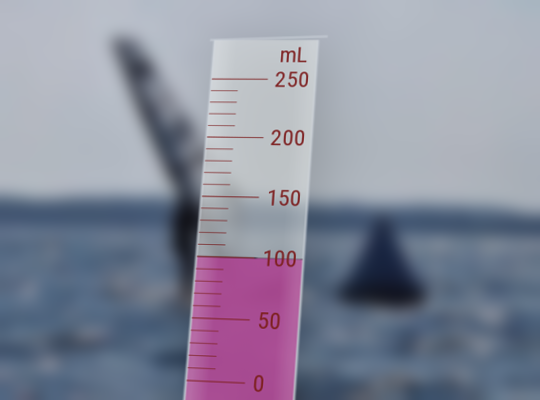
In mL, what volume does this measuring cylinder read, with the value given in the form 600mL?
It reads 100mL
